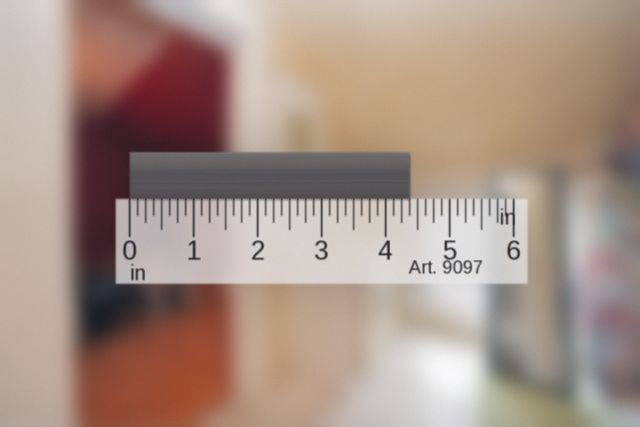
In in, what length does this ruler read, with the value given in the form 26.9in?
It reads 4.375in
